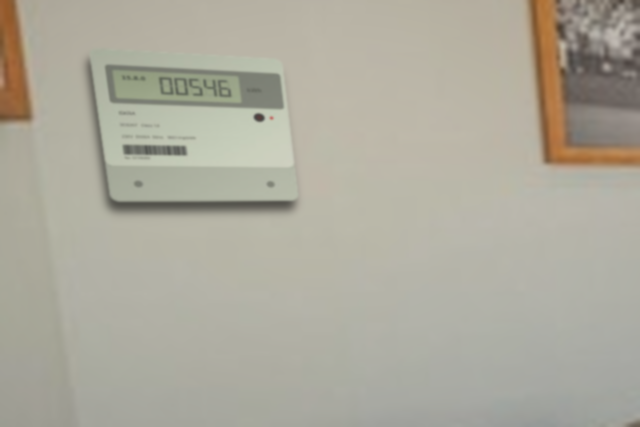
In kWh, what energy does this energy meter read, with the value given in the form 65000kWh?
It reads 546kWh
